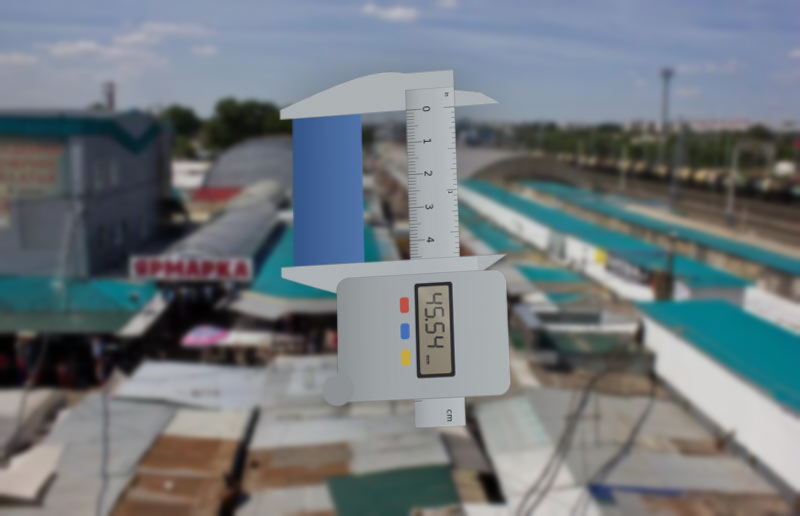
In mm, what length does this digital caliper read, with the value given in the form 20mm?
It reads 45.54mm
